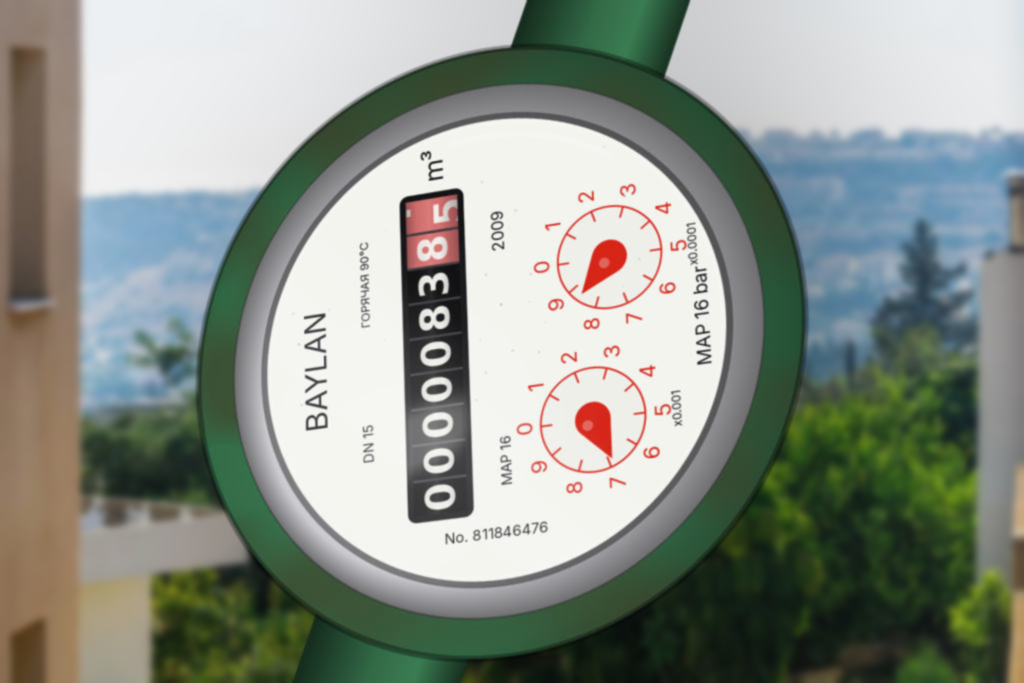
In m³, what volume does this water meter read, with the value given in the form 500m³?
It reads 83.8468m³
